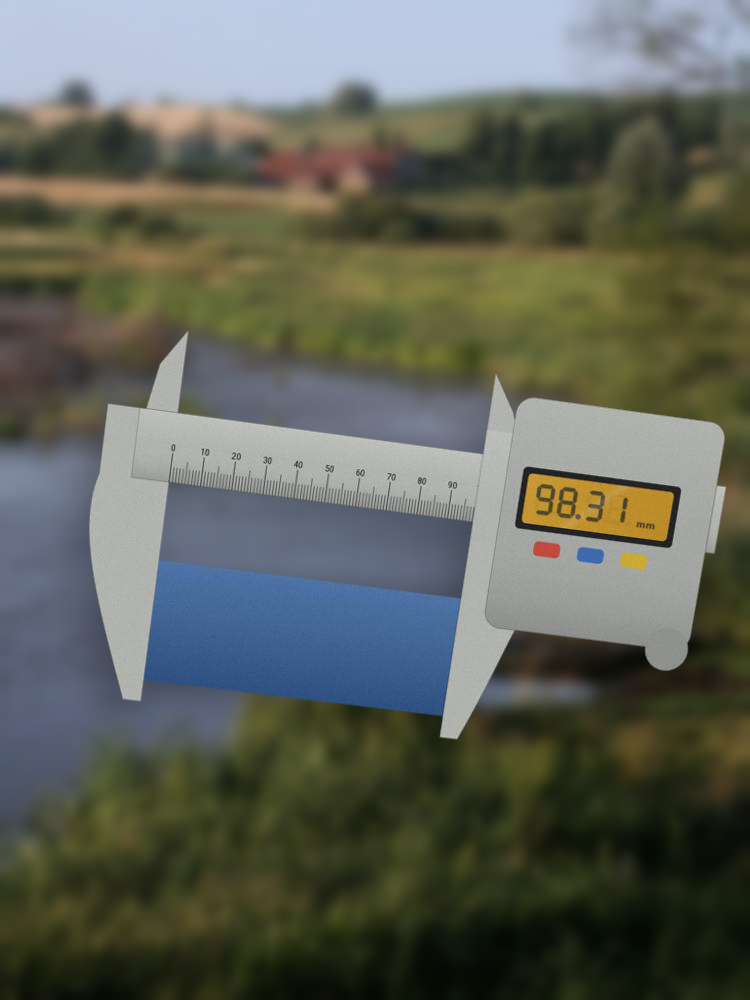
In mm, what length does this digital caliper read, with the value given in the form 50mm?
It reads 98.31mm
